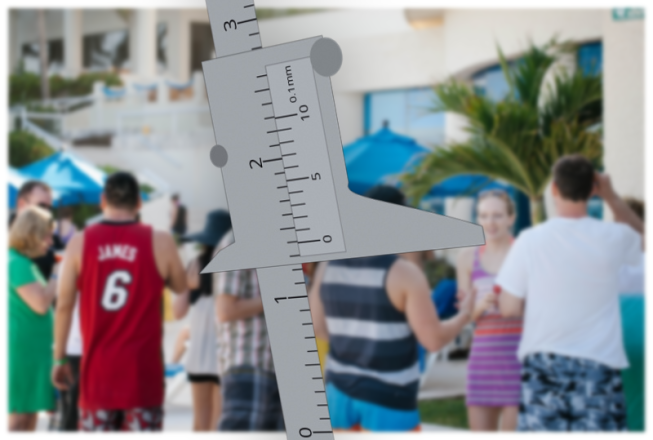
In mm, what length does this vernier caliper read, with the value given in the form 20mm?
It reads 13.9mm
